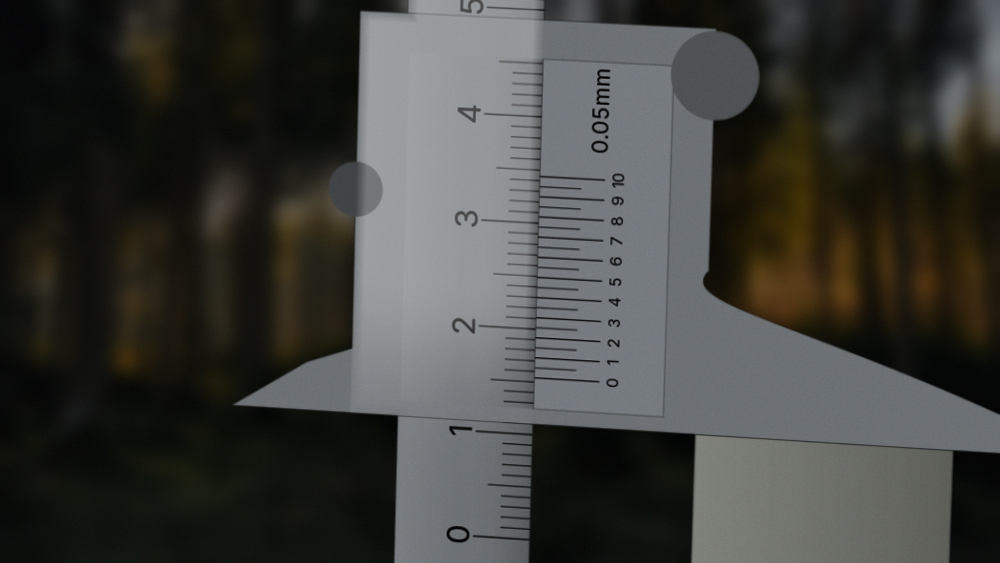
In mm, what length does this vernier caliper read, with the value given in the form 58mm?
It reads 15.4mm
